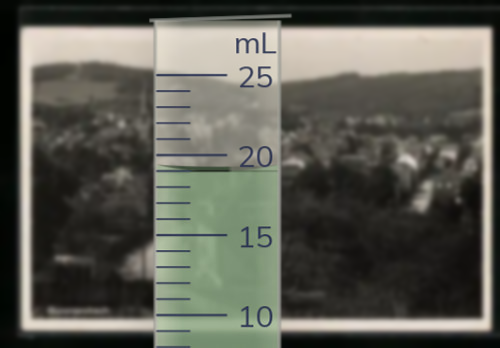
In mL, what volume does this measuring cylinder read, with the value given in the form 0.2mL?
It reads 19mL
